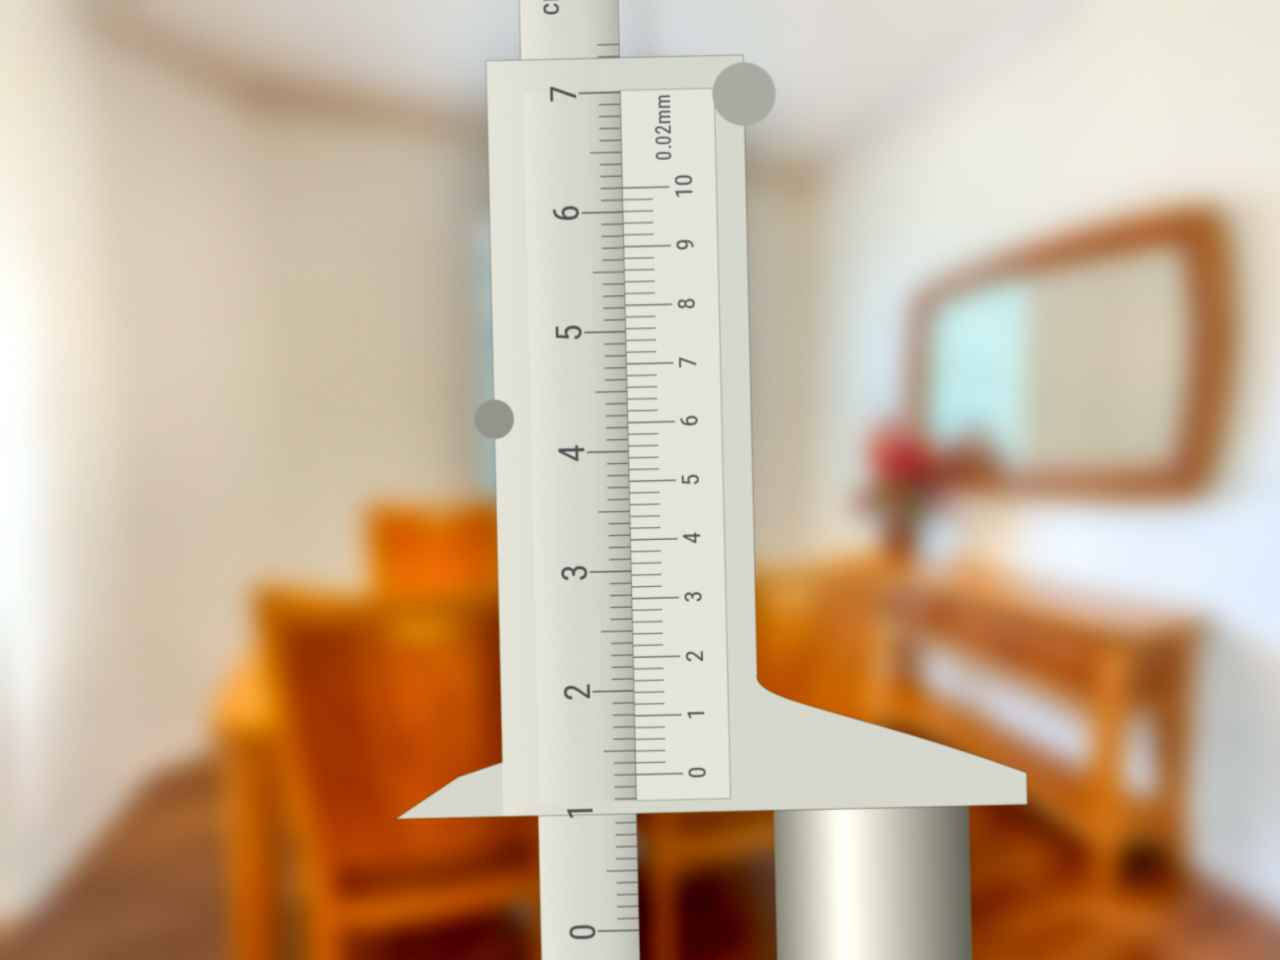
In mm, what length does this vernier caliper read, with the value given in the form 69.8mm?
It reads 13.0mm
